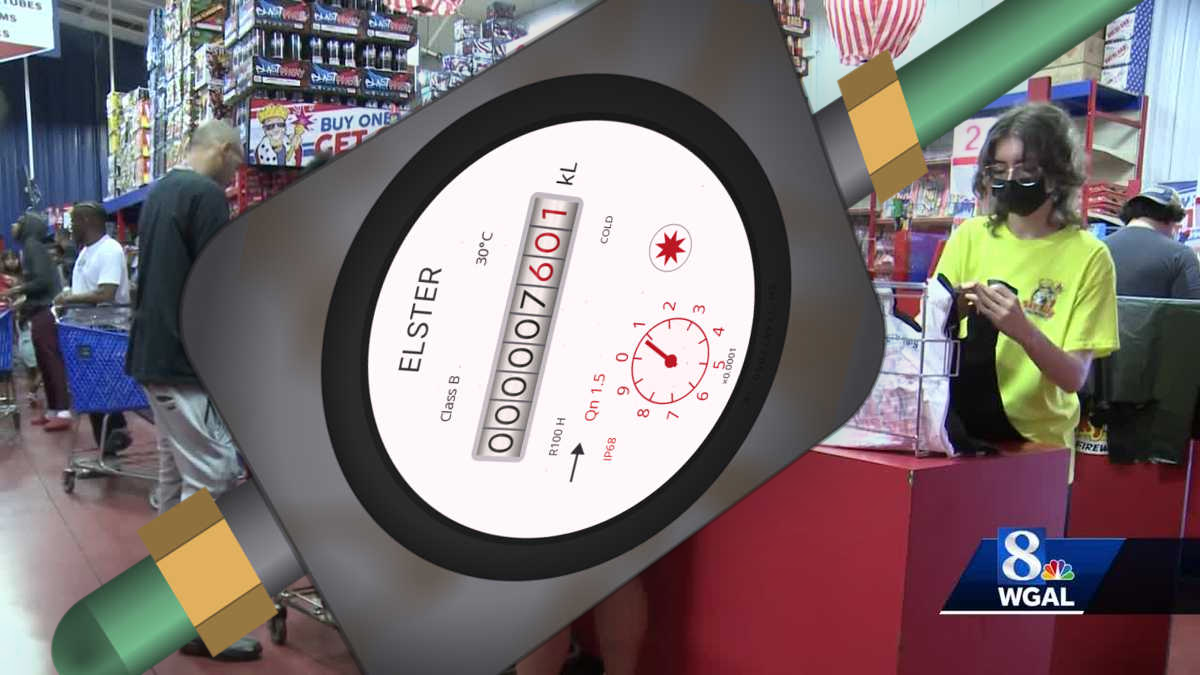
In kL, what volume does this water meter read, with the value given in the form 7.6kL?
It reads 7.6010kL
